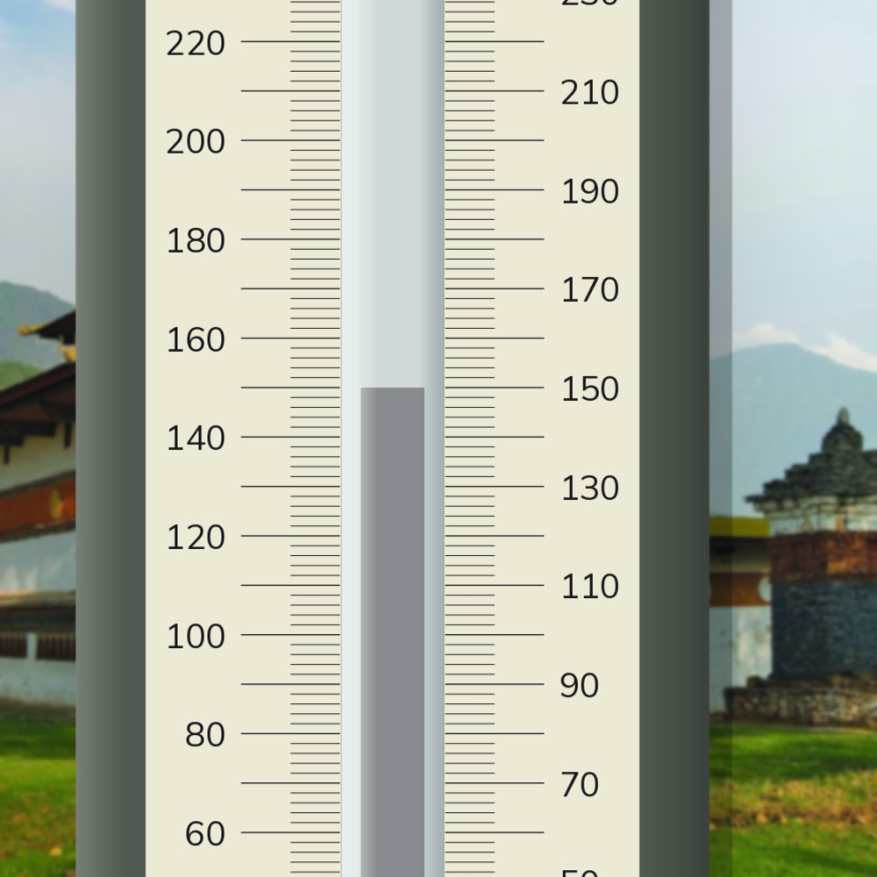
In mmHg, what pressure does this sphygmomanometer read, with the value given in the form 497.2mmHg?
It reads 150mmHg
